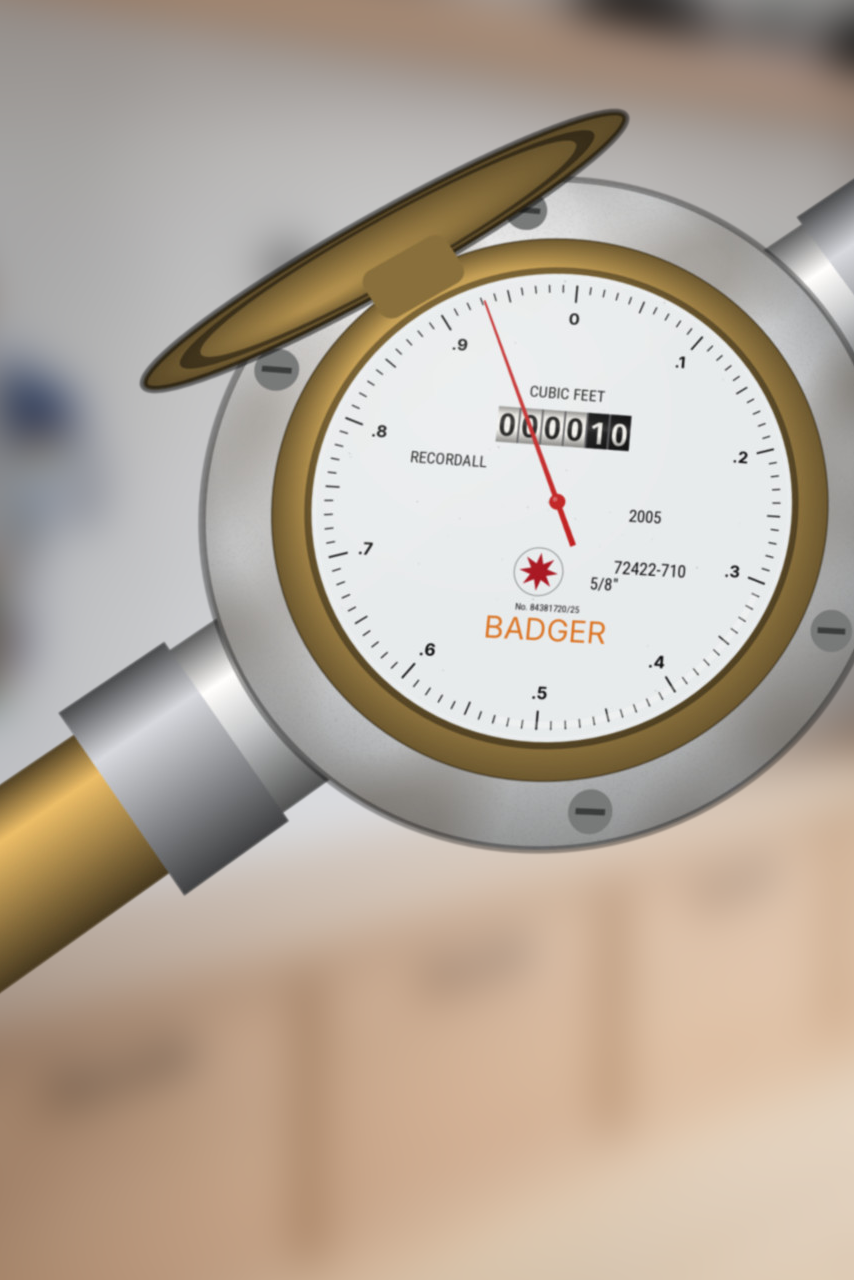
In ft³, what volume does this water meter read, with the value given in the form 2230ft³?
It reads 9.93ft³
